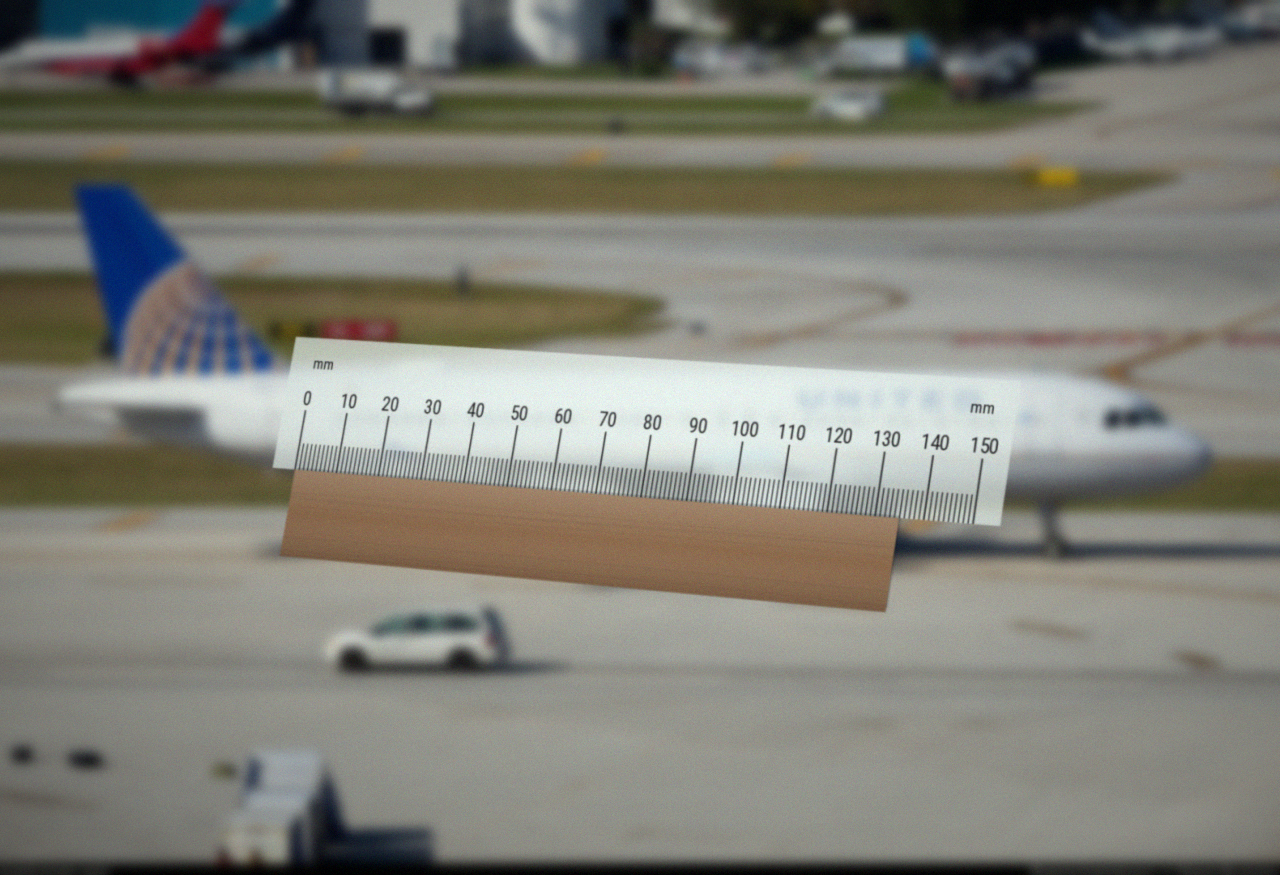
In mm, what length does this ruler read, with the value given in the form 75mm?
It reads 135mm
